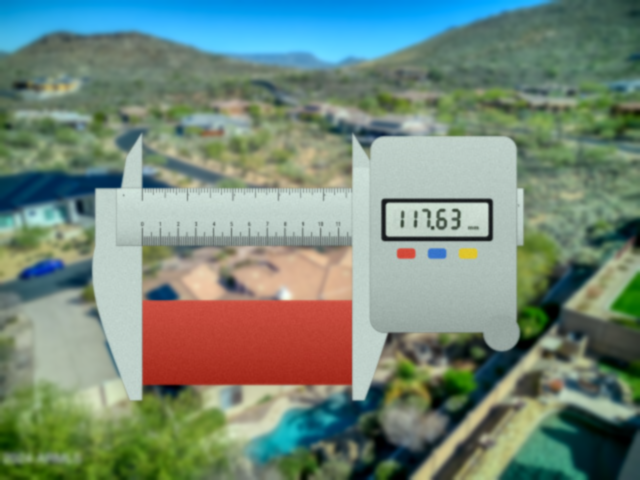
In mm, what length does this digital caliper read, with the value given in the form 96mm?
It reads 117.63mm
